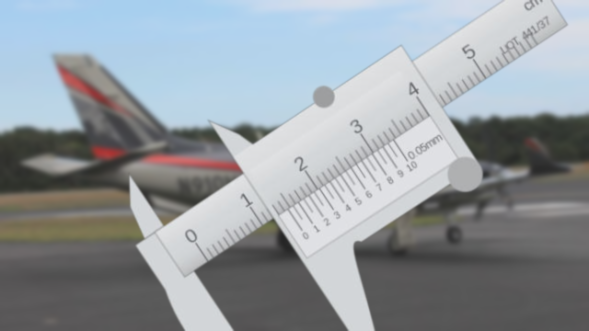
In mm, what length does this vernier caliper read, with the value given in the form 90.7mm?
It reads 14.6mm
